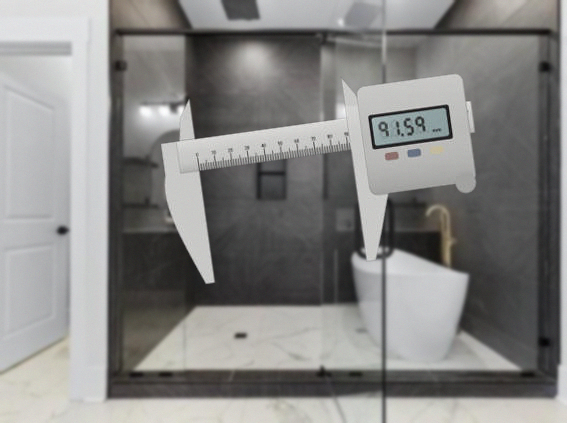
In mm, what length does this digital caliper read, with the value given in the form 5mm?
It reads 91.59mm
